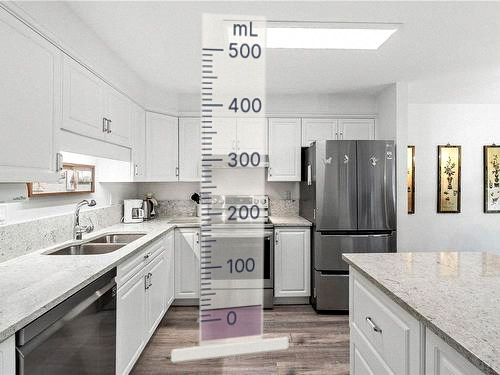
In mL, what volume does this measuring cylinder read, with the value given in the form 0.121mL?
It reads 20mL
